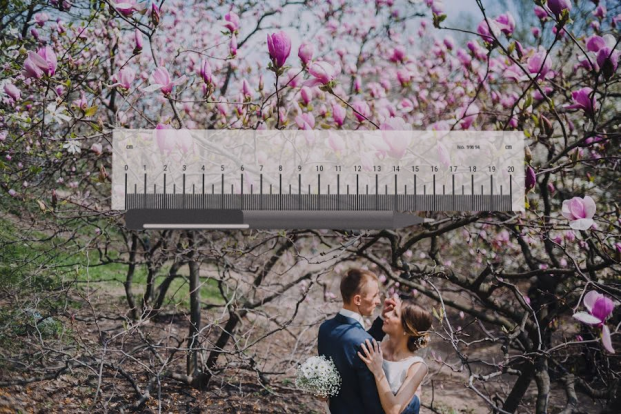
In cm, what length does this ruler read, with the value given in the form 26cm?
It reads 16cm
